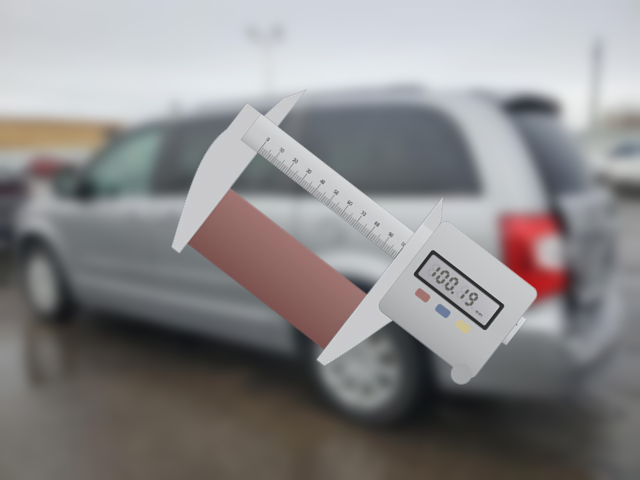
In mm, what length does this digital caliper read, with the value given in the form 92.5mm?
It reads 100.19mm
